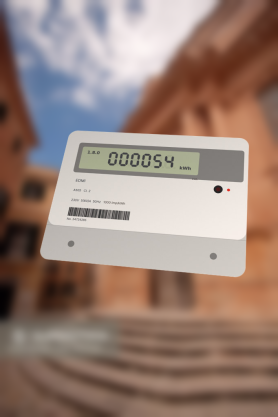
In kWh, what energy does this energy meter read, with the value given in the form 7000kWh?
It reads 54kWh
